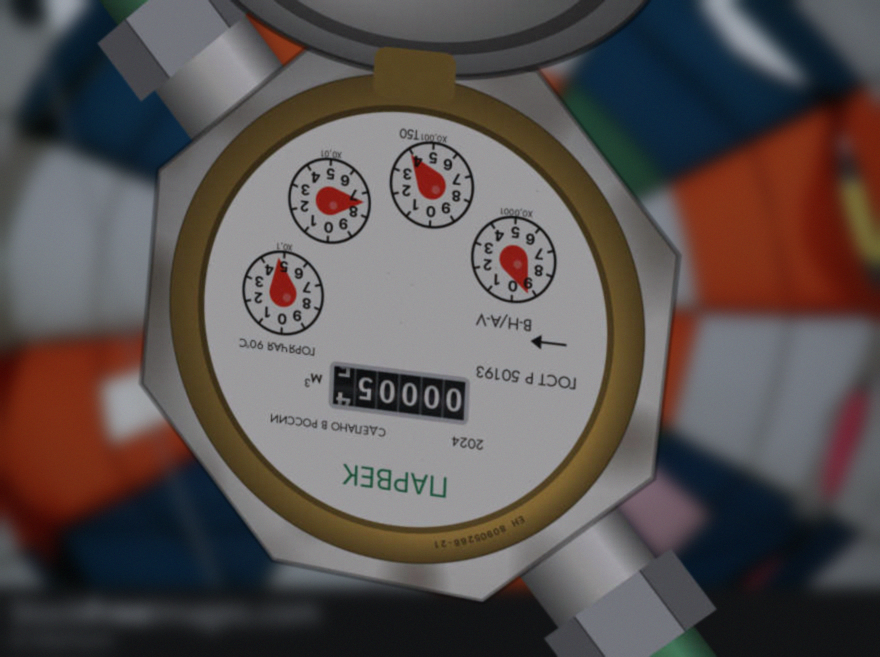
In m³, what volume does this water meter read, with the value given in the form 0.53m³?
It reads 54.4739m³
